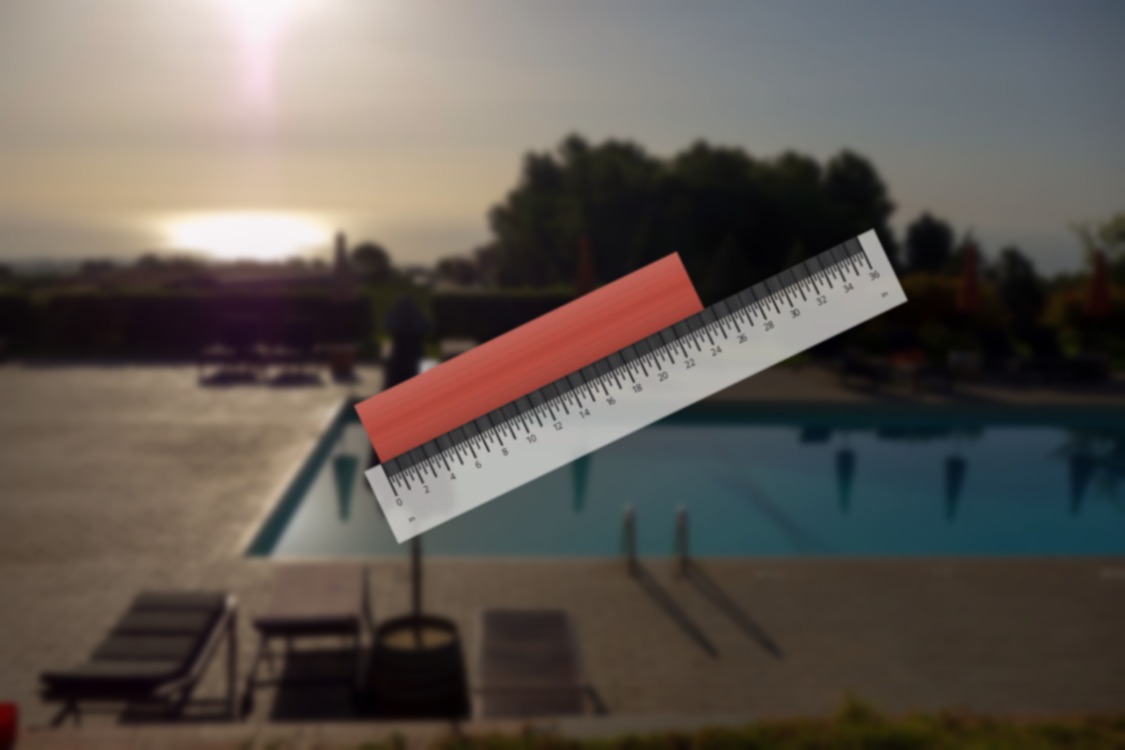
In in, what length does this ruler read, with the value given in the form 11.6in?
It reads 24.5in
